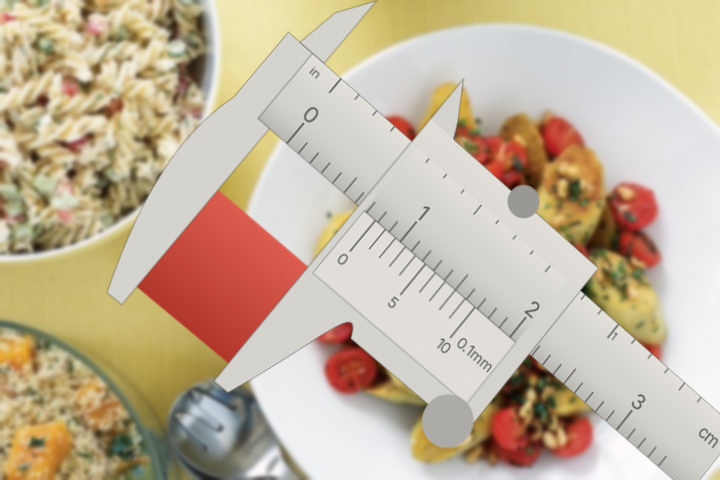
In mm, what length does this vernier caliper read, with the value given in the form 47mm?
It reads 7.8mm
